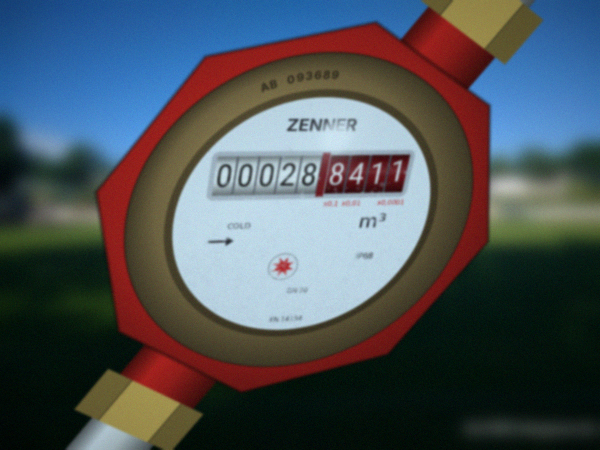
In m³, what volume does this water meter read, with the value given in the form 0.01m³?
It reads 28.8411m³
